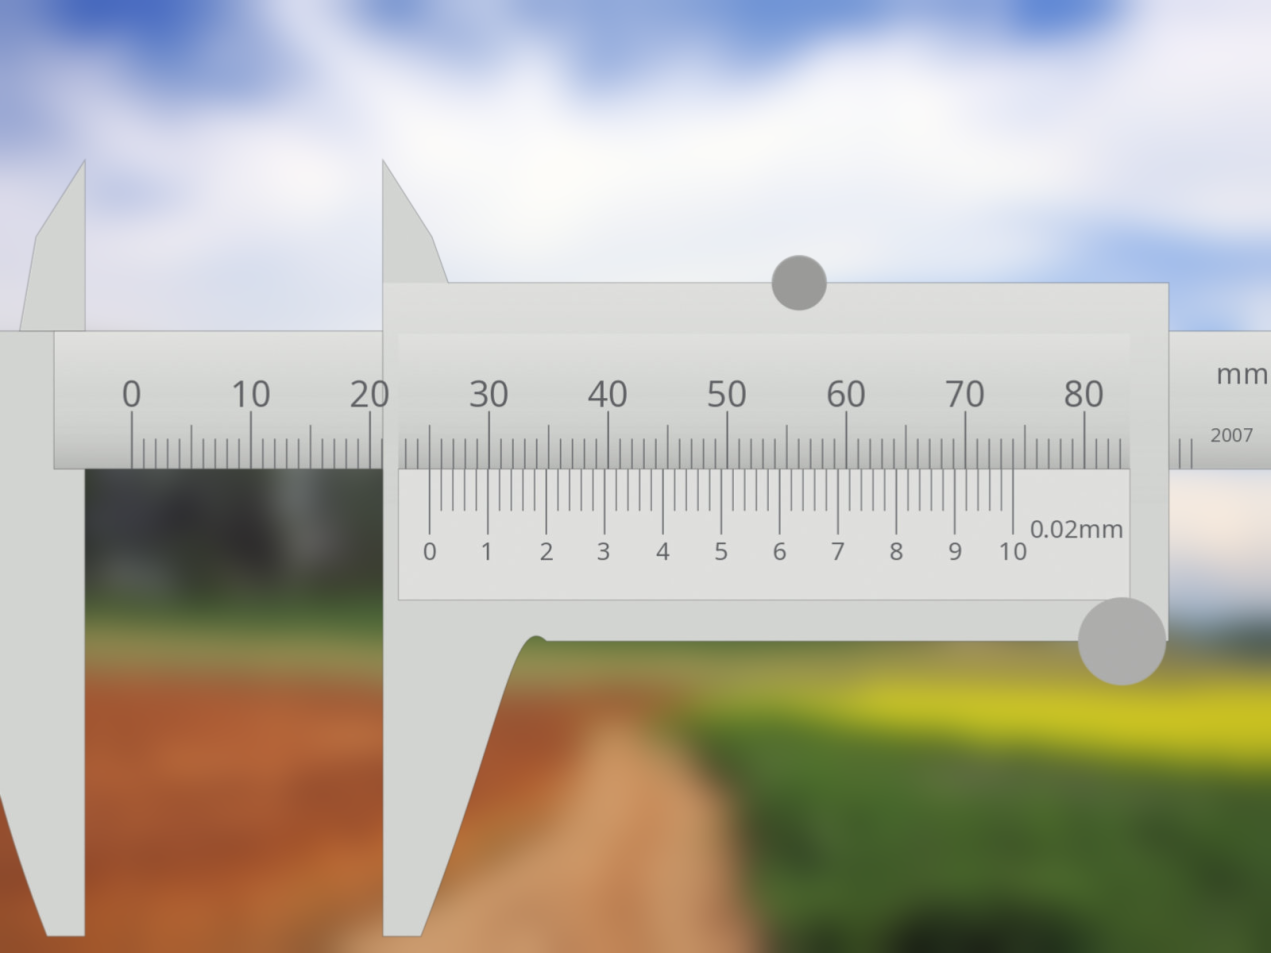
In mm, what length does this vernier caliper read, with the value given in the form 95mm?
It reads 25.0mm
